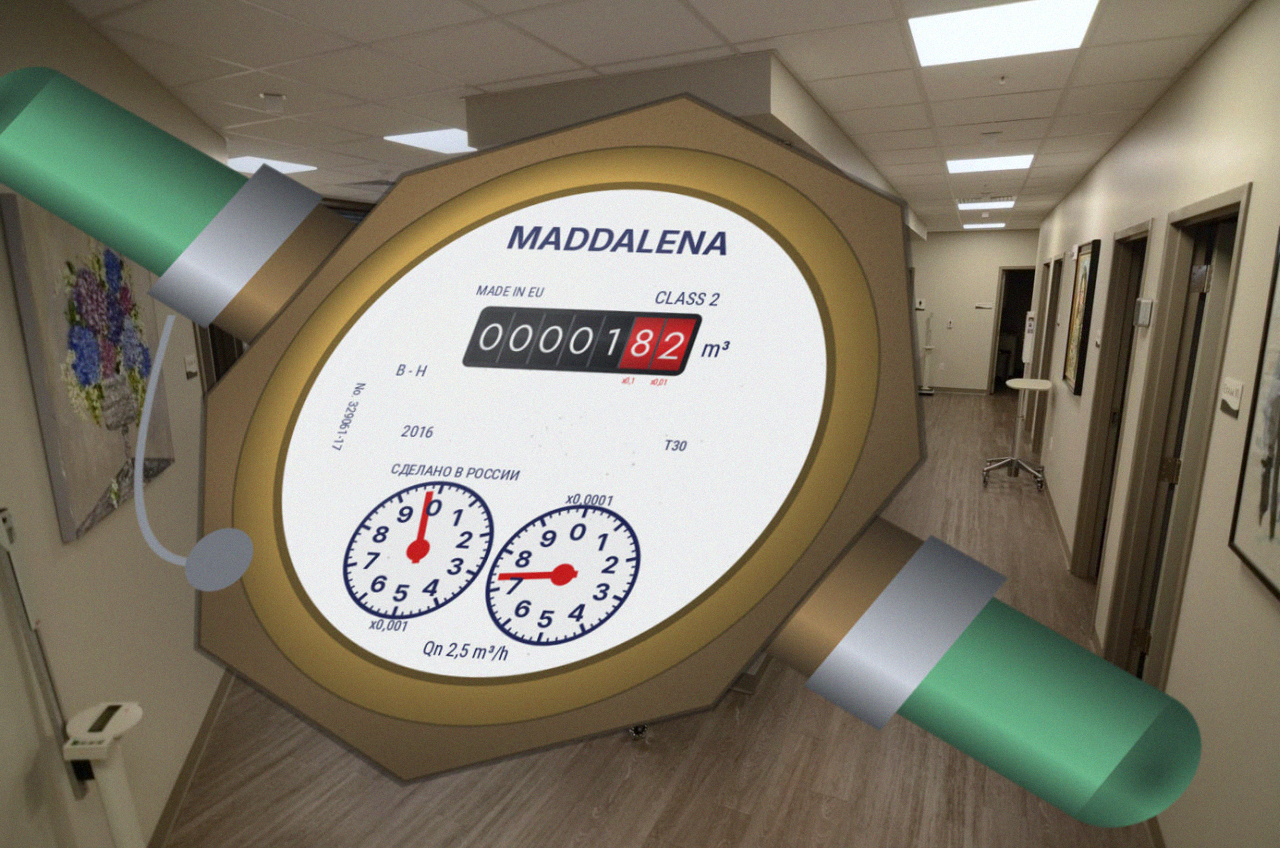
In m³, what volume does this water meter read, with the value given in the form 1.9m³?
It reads 1.8197m³
